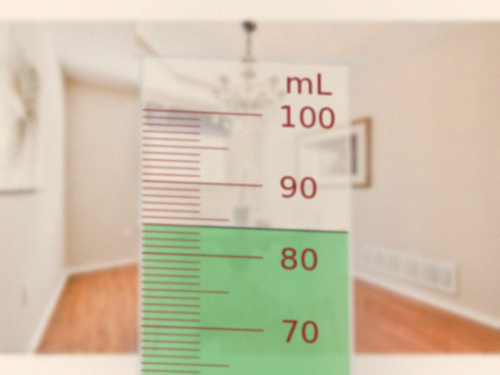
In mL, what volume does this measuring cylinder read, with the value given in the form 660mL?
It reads 84mL
